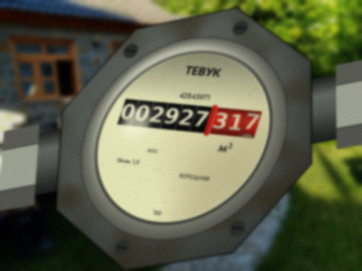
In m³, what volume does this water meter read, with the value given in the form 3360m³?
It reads 2927.317m³
